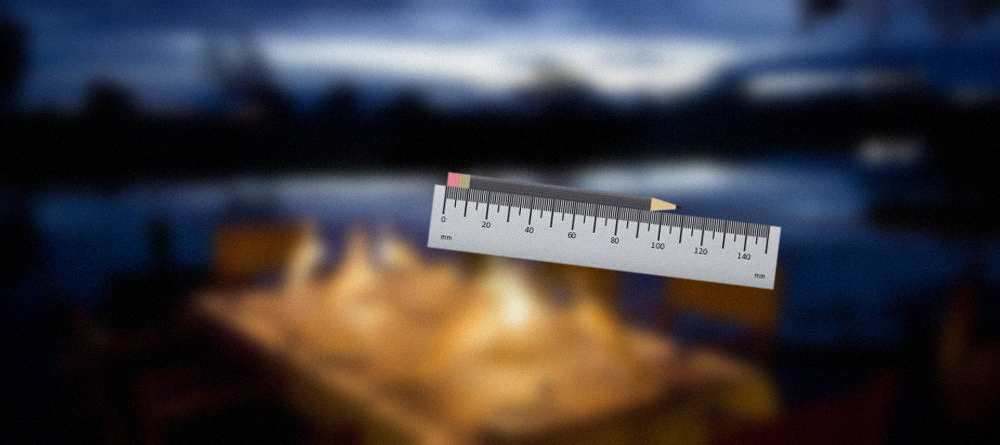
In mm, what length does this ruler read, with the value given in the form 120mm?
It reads 110mm
